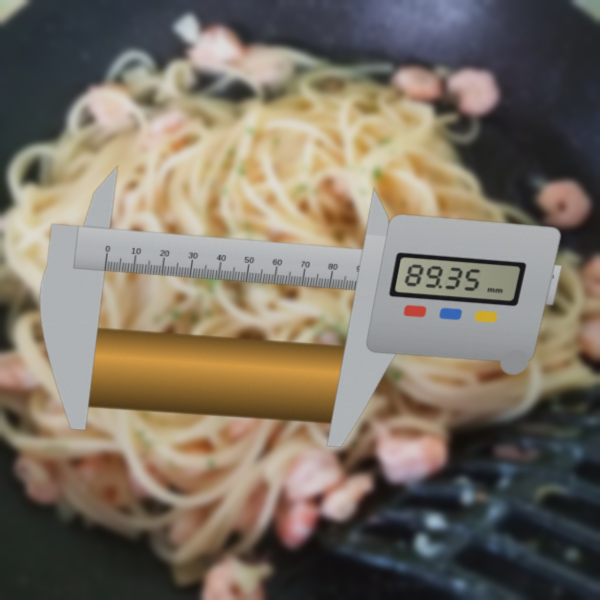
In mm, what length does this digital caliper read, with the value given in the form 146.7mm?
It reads 89.35mm
